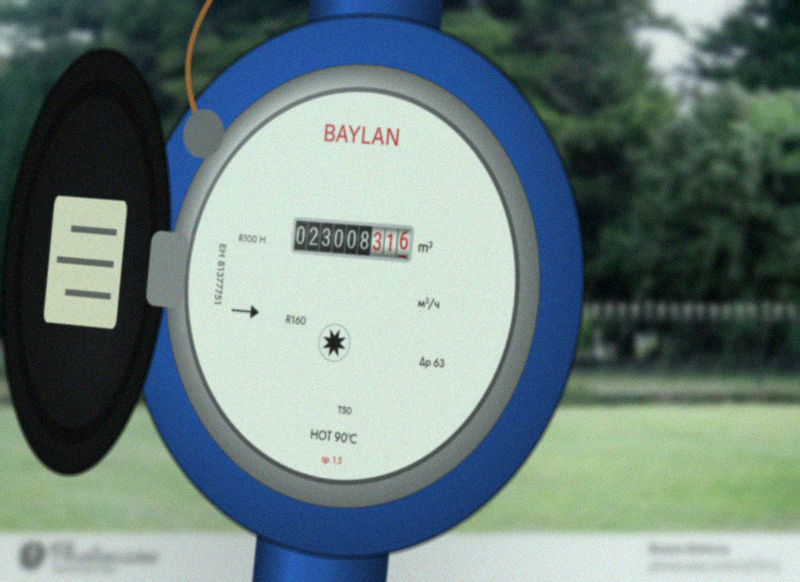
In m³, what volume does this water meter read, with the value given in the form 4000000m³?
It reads 23008.316m³
